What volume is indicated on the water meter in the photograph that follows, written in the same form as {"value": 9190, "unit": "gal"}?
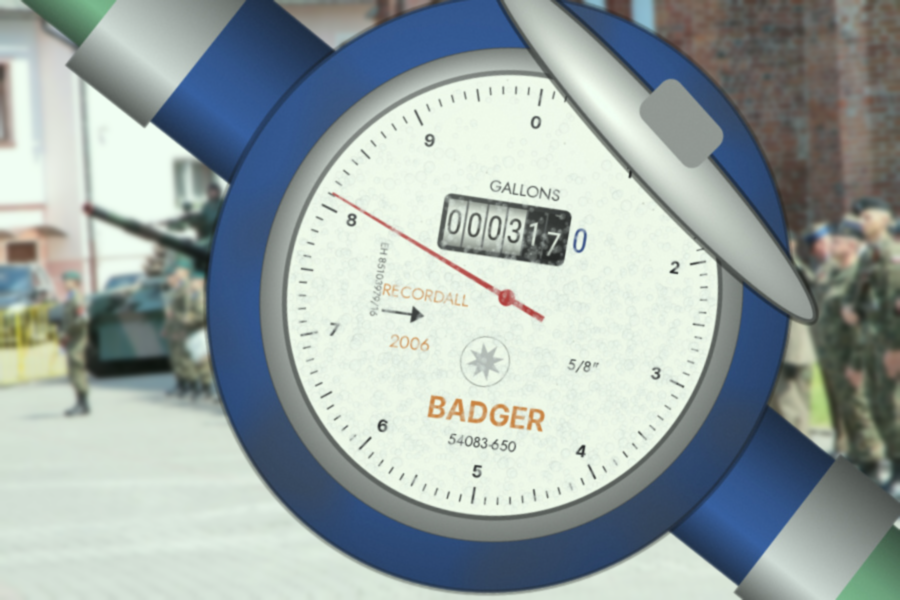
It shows {"value": 3168.1, "unit": "gal"}
